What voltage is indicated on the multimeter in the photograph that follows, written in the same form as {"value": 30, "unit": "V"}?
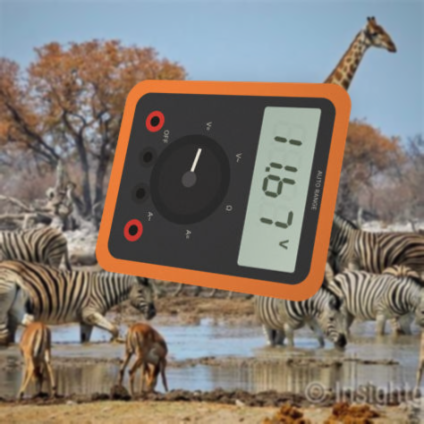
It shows {"value": 11.67, "unit": "V"}
